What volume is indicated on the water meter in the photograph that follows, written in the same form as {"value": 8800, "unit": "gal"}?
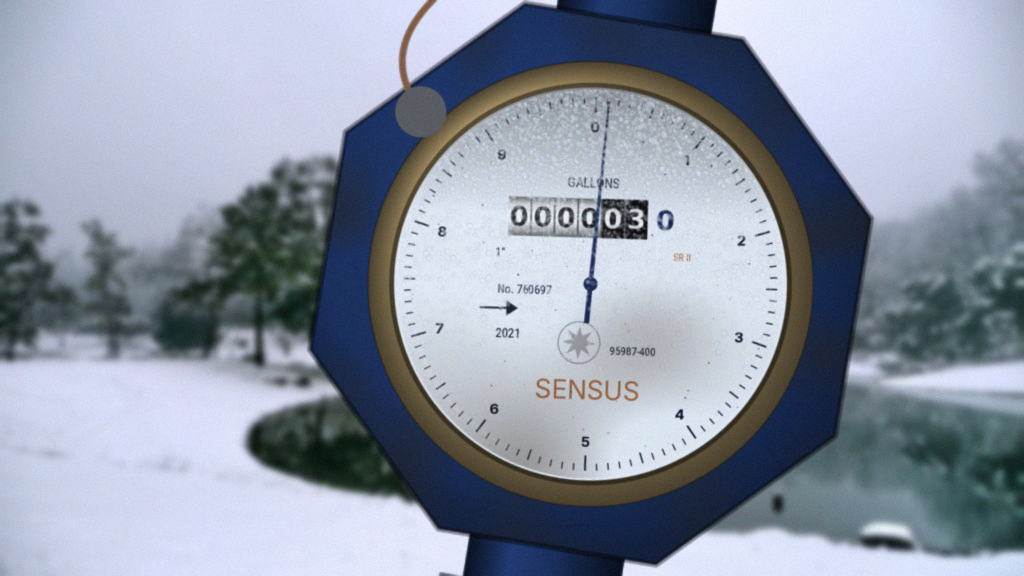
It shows {"value": 30.1, "unit": "gal"}
